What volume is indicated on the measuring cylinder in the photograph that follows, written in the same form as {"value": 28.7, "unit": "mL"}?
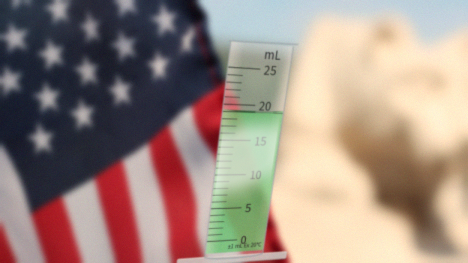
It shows {"value": 19, "unit": "mL"}
